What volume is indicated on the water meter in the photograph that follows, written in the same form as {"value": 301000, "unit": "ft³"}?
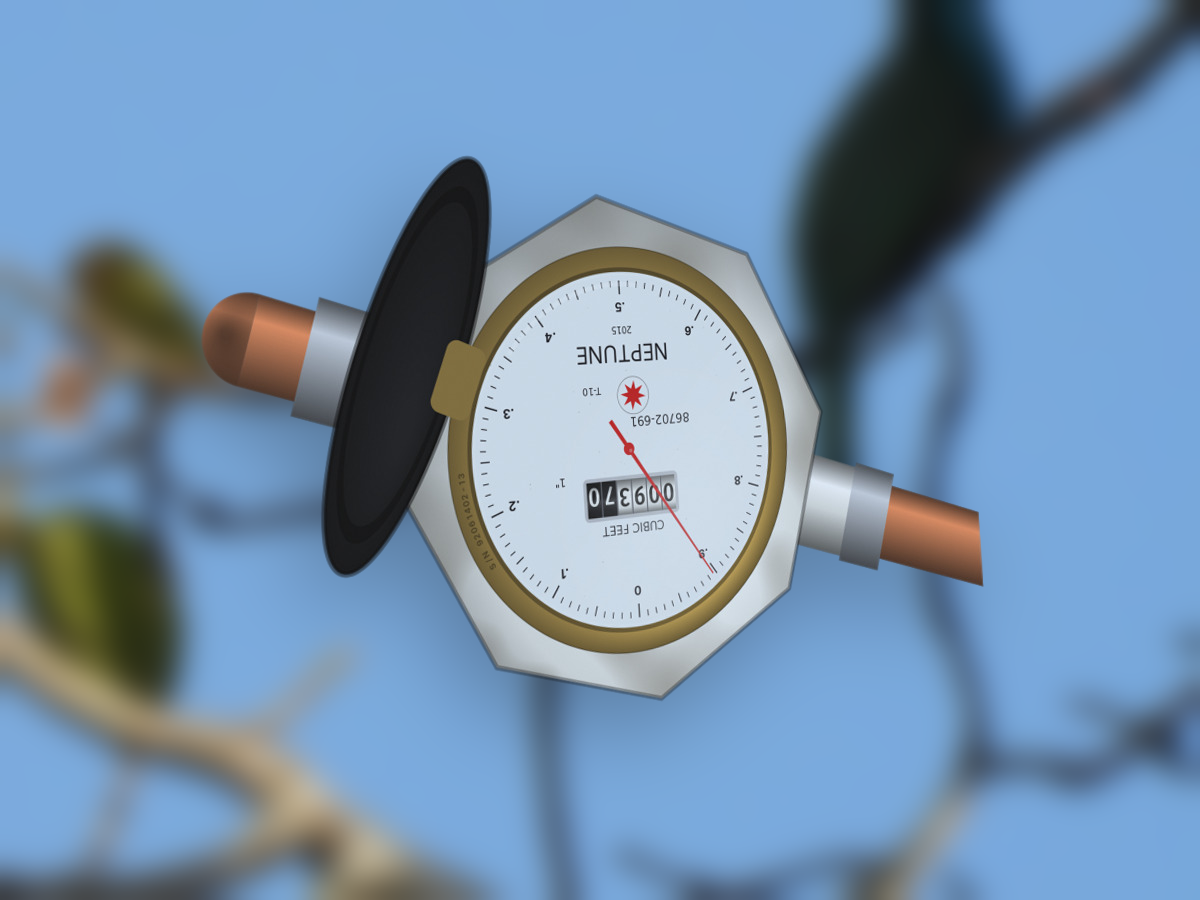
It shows {"value": 9369.90, "unit": "ft³"}
